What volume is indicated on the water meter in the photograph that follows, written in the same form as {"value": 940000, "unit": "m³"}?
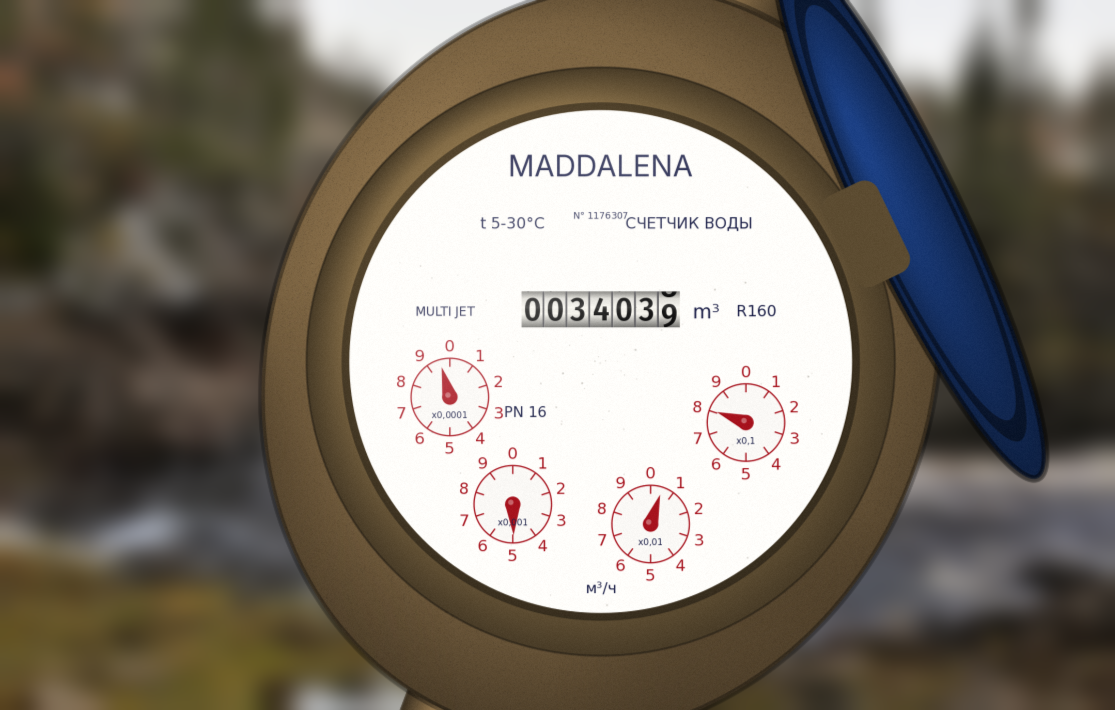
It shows {"value": 34038.8049, "unit": "m³"}
